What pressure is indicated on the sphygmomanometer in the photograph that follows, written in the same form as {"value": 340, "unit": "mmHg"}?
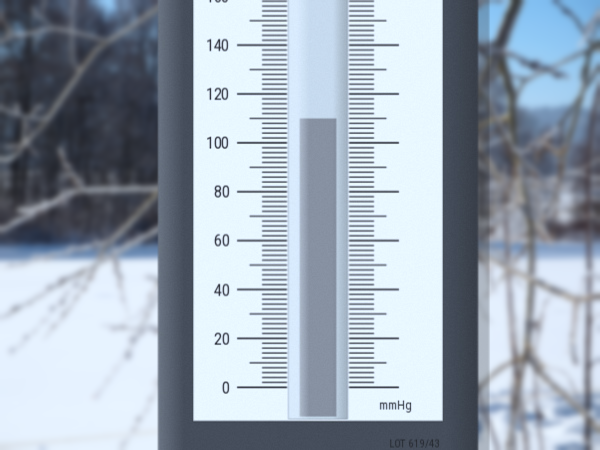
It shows {"value": 110, "unit": "mmHg"}
